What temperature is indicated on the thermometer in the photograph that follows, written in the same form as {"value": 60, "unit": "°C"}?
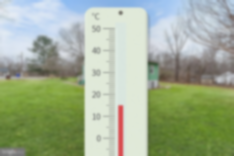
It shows {"value": 15, "unit": "°C"}
